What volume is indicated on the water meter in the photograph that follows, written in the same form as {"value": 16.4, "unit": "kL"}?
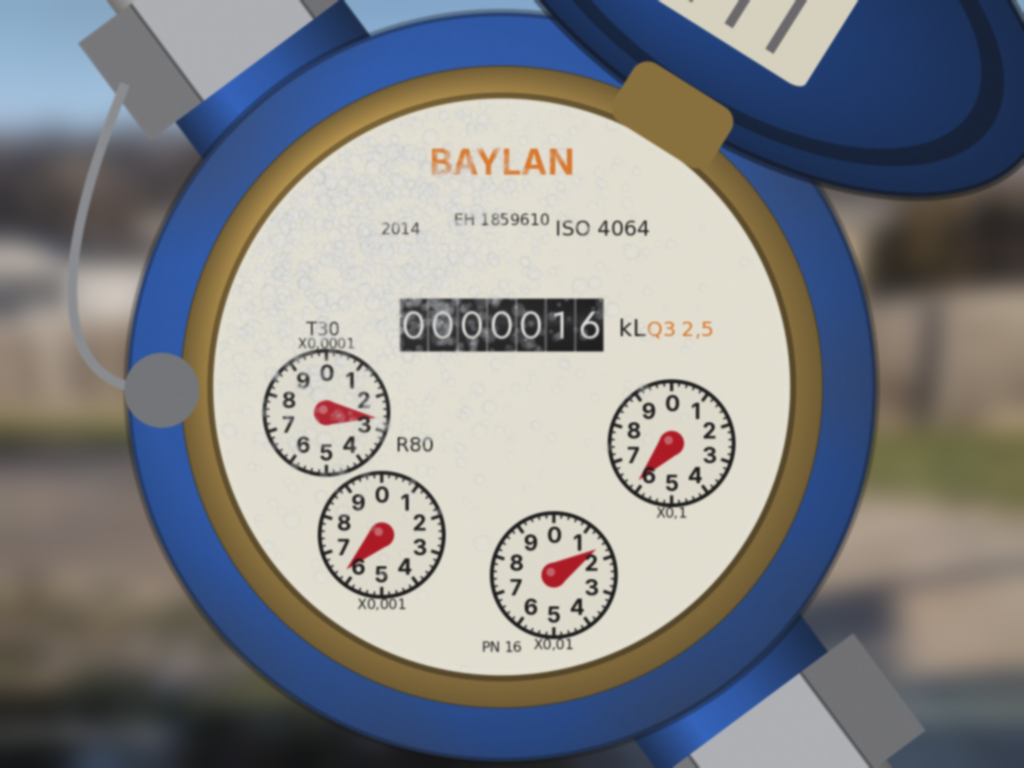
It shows {"value": 16.6162, "unit": "kL"}
